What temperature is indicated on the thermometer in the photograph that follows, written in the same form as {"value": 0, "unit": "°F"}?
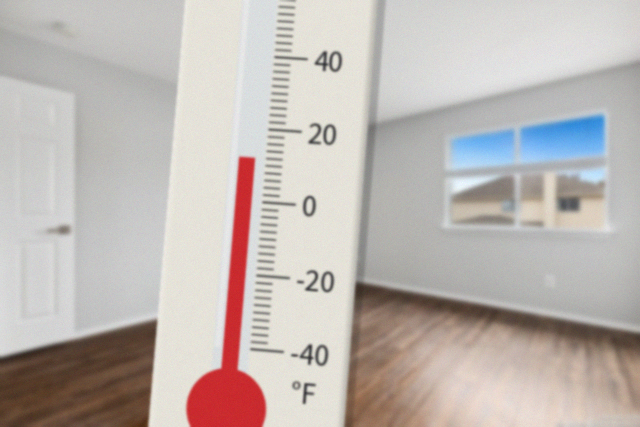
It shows {"value": 12, "unit": "°F"}
